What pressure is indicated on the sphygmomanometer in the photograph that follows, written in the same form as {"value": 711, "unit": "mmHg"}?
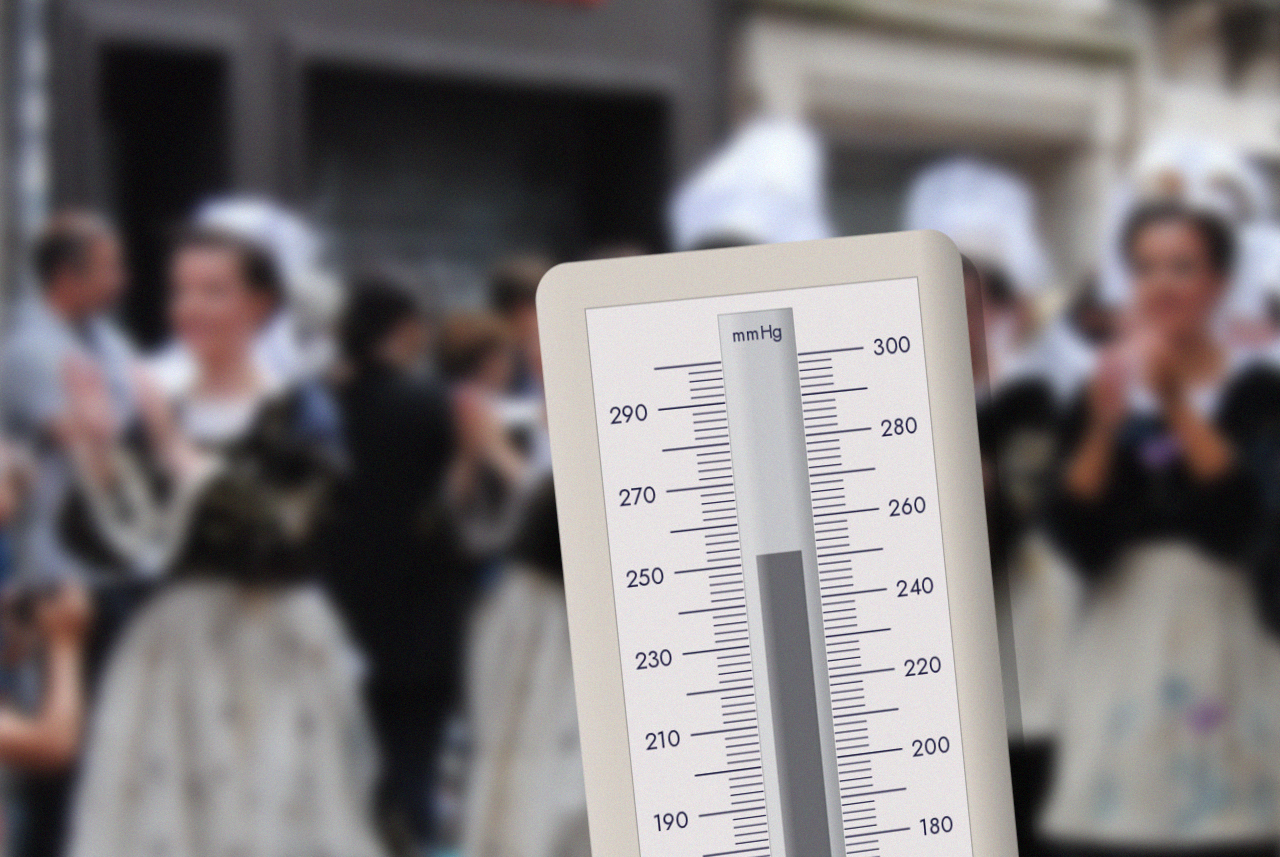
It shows {"value": 252, "unit": "mmHg"}
